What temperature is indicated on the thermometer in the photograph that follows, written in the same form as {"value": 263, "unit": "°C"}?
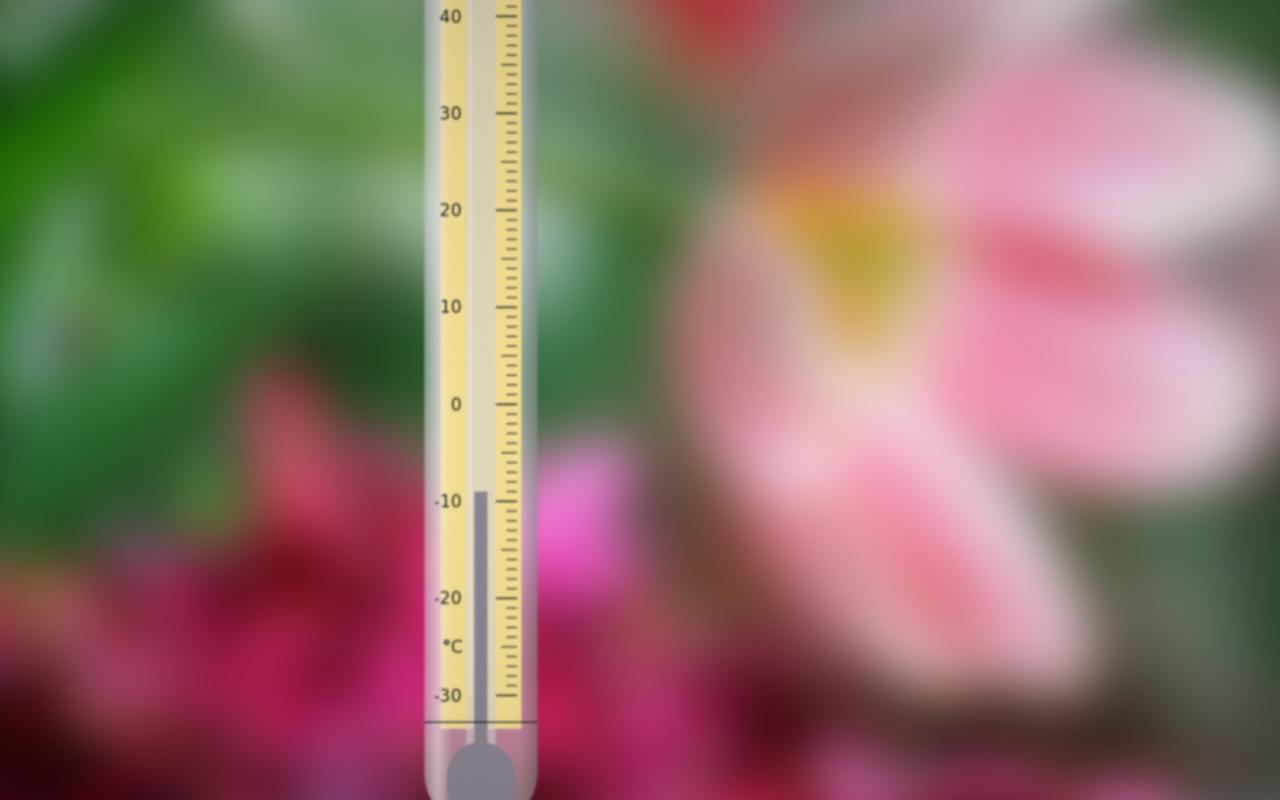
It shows {"value": -9, "unit": "°C"}
